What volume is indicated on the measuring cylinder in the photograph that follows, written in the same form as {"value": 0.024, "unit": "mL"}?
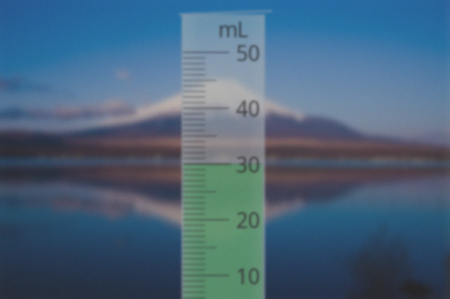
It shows {"value": 30, "unit": "mL"}
